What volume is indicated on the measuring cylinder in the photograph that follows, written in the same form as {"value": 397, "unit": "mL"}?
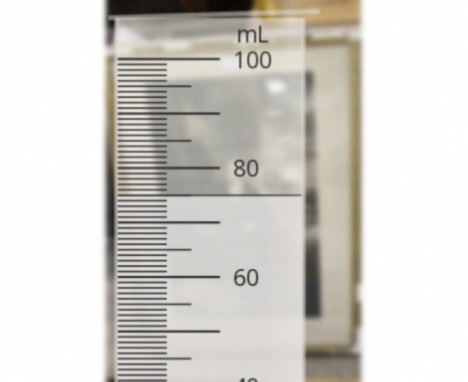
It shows {"value": 75, "unit": "mL"}
